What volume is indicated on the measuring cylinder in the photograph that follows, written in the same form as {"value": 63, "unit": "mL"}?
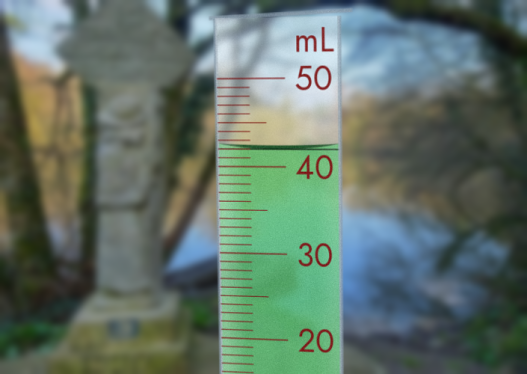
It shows {"value": 42, "unit": "mL"}
